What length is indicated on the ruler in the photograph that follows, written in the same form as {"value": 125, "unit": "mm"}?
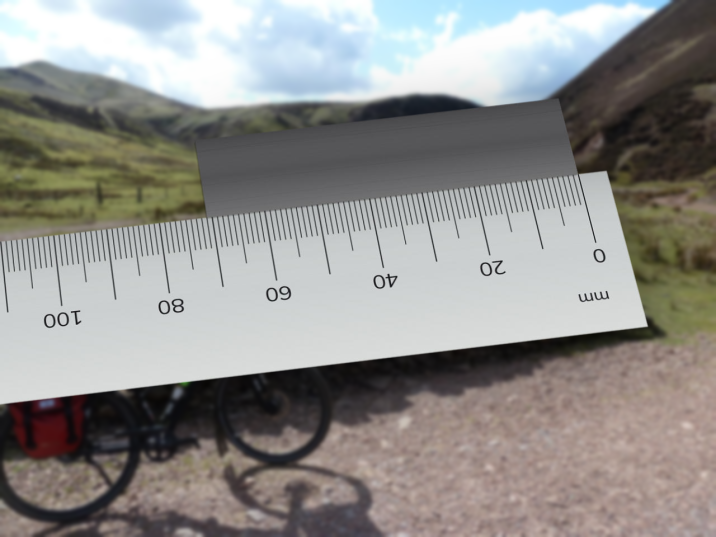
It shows {"value": 71, "unit": "mm"}
